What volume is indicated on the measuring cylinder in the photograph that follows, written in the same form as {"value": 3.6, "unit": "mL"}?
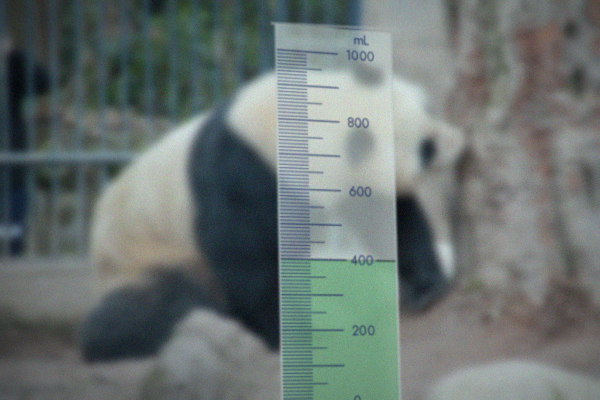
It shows {"value": 400, "unit": "mL"}
